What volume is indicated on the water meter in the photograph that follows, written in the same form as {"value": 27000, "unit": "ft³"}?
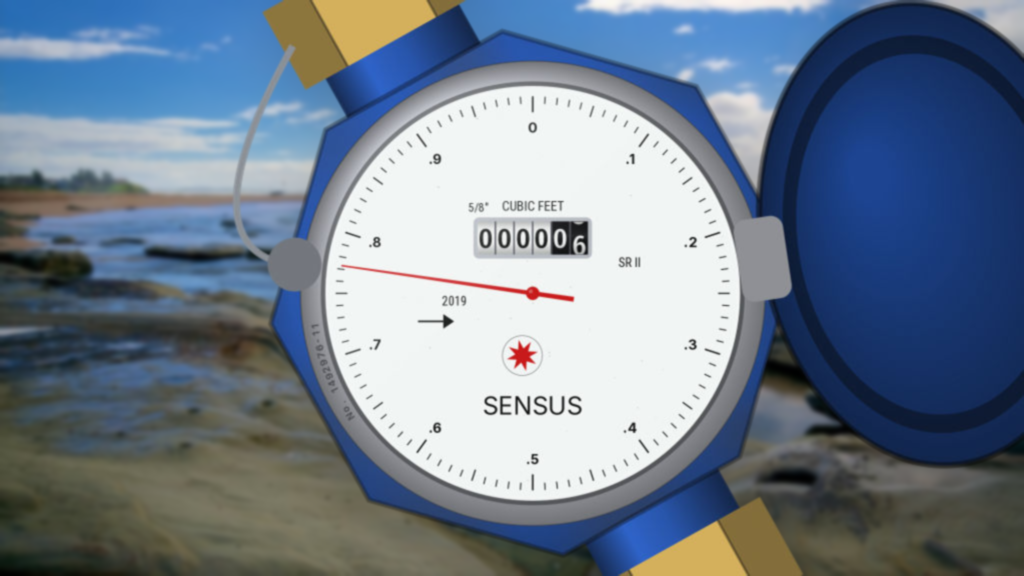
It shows {"value": 5.77, "unit": "ft³"}
